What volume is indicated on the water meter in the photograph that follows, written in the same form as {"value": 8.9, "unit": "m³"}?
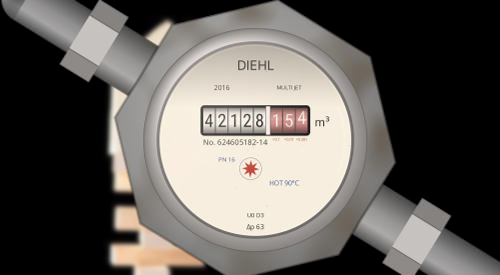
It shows {"value": 42128.154, "unit": "m³"}
